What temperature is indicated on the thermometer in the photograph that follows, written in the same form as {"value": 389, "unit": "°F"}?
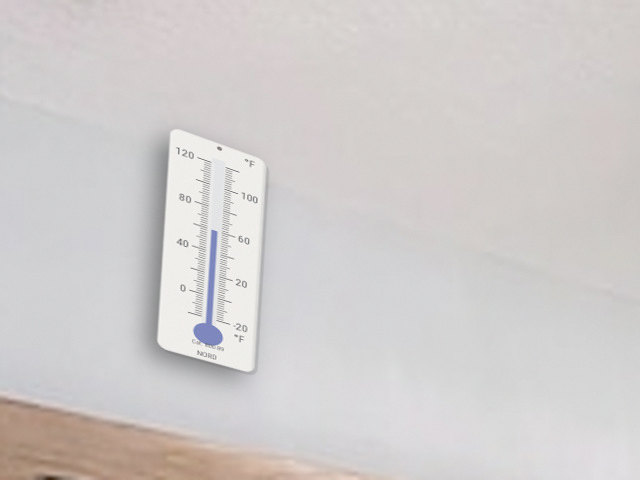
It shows {"value": 60, "unit": "°F"}
